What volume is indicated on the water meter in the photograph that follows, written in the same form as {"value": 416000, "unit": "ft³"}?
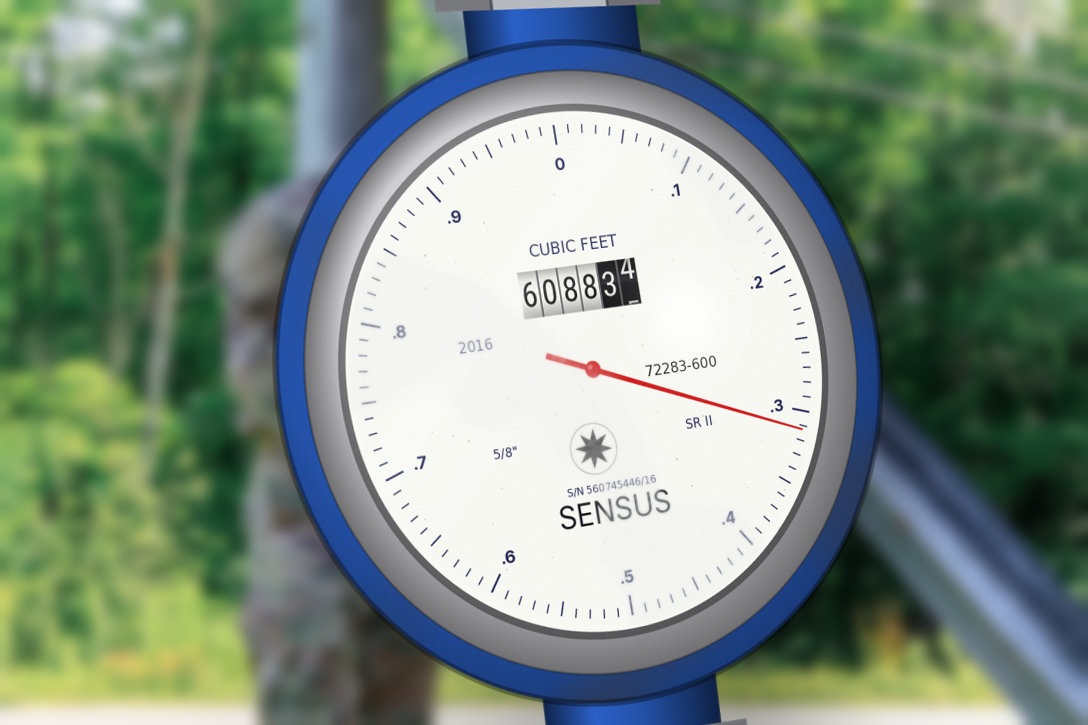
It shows {"value": 608834.31, "unit": "ft³"}
